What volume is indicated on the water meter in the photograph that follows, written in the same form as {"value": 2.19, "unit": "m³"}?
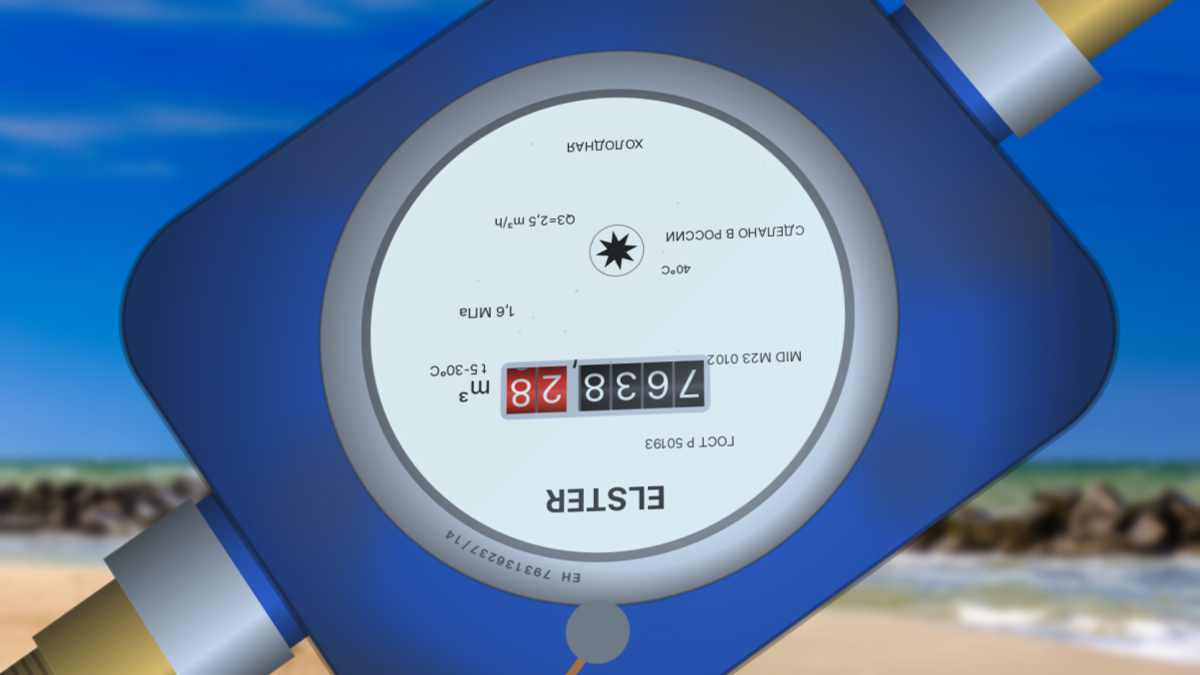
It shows {"value": 7638.28, "unit": "m³"}
